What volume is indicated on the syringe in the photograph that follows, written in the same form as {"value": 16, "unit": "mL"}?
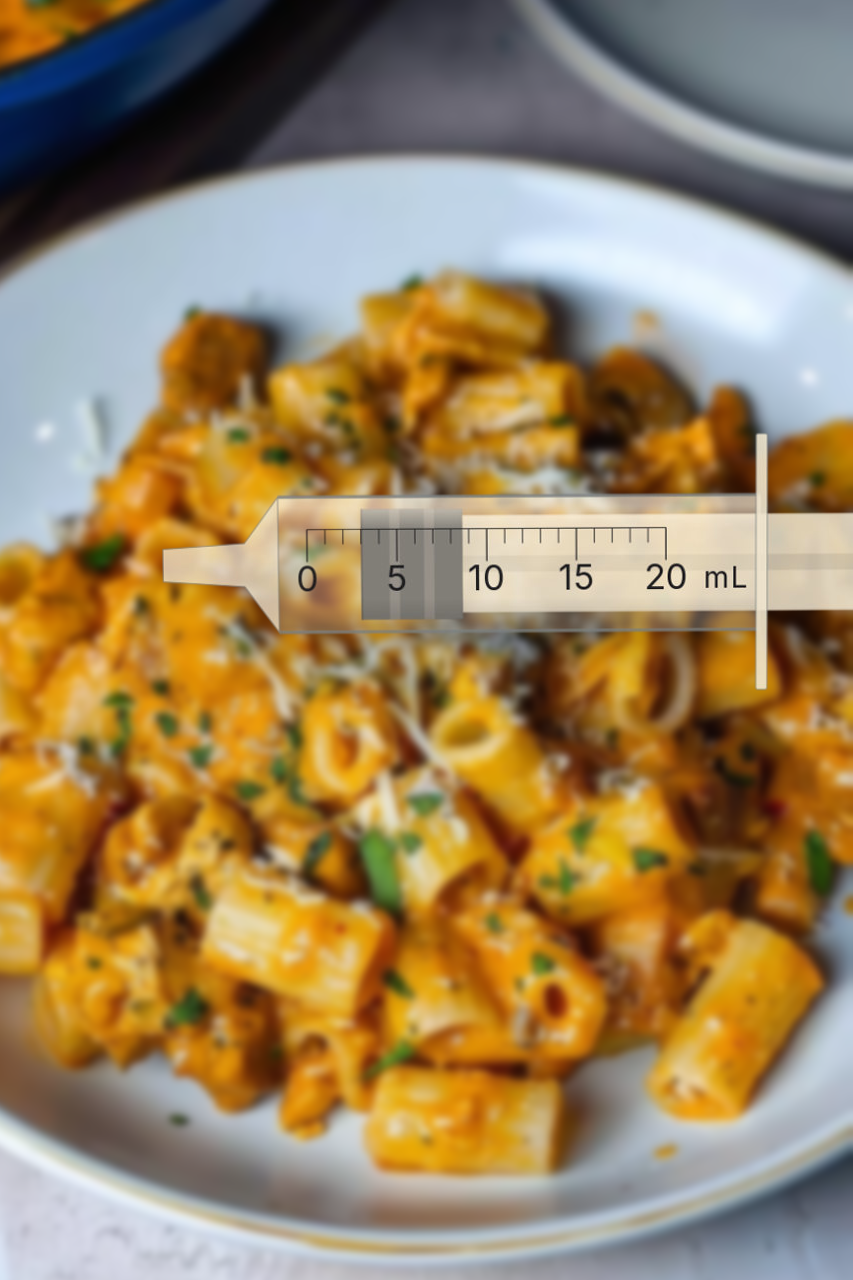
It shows {"value": 3, "unit": "mL"}
